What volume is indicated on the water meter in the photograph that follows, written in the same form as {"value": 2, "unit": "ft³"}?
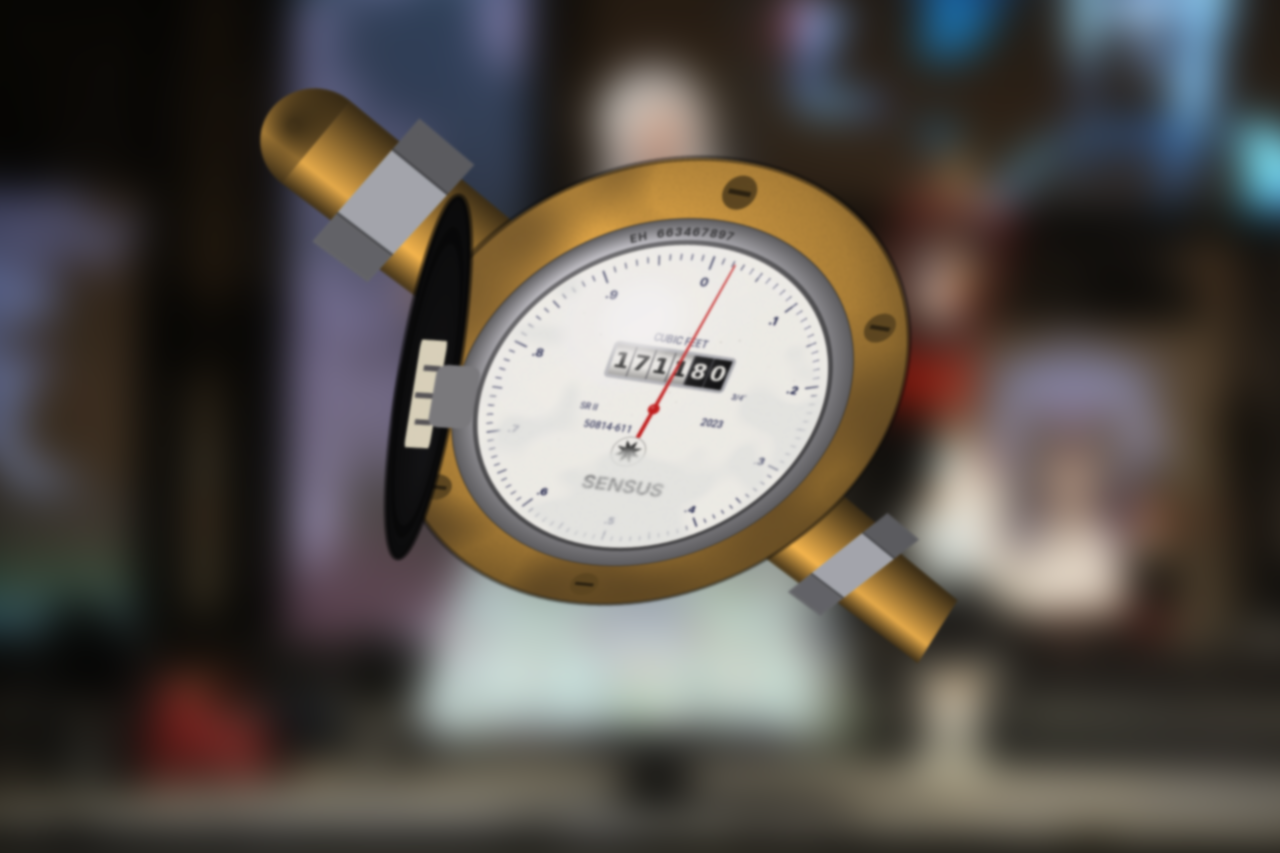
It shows {"value": 171180.02, "unit": "ft³"}
